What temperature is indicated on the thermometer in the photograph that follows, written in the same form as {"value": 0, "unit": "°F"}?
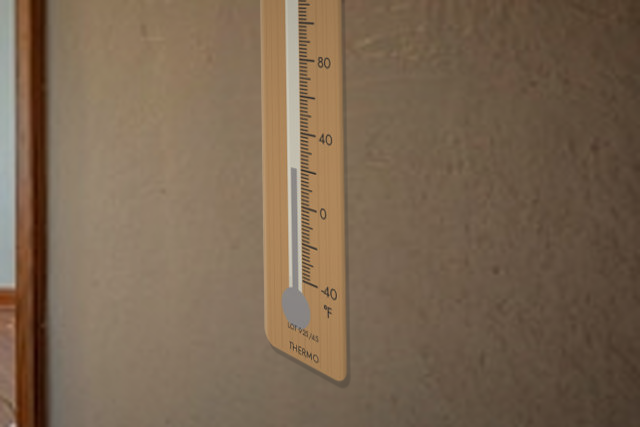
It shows {"value": 20, "unit": "°F"}
